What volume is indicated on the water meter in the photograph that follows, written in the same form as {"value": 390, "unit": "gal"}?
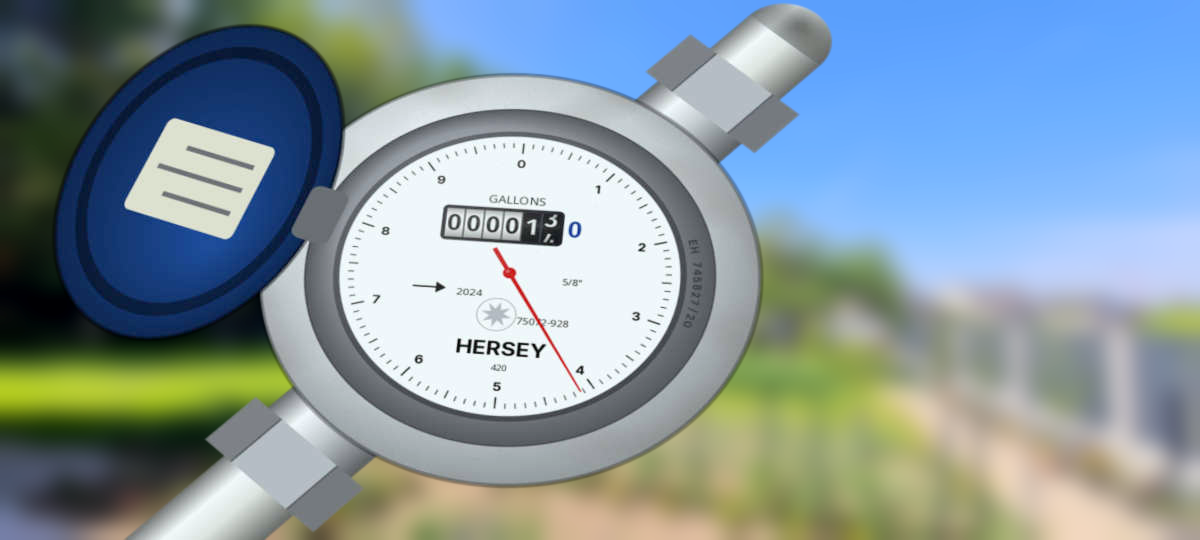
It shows {"value": 134.1, "unit": "gal"}
